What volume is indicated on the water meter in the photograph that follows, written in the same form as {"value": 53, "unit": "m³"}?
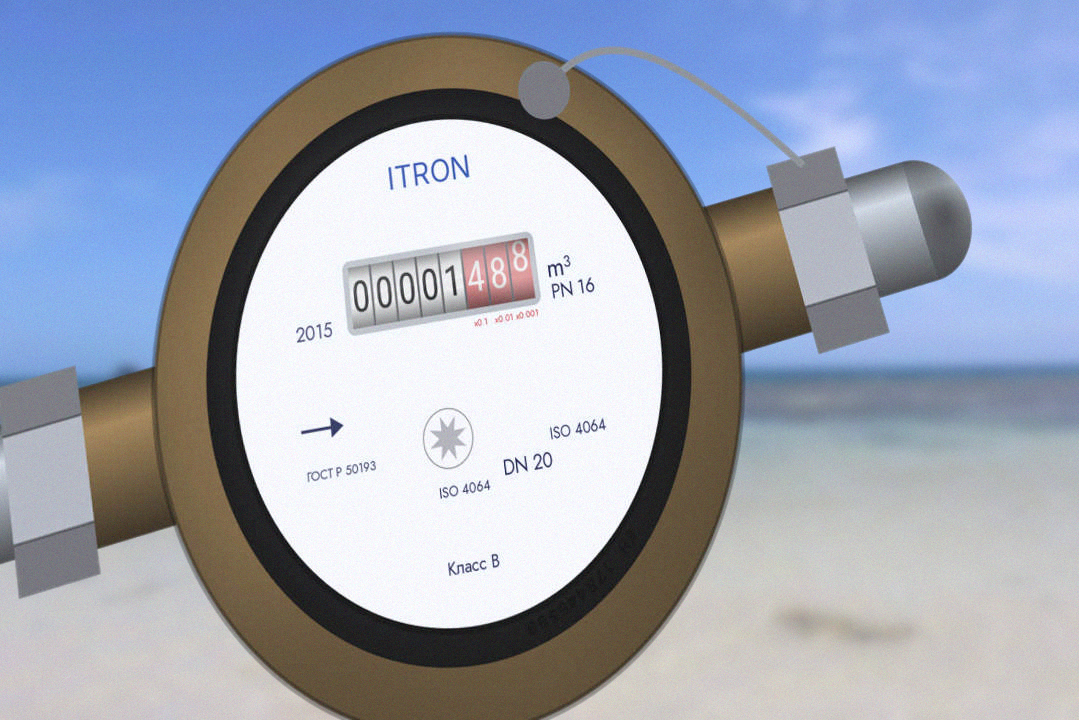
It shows {"value": 1.488, "unit": "m³"}
